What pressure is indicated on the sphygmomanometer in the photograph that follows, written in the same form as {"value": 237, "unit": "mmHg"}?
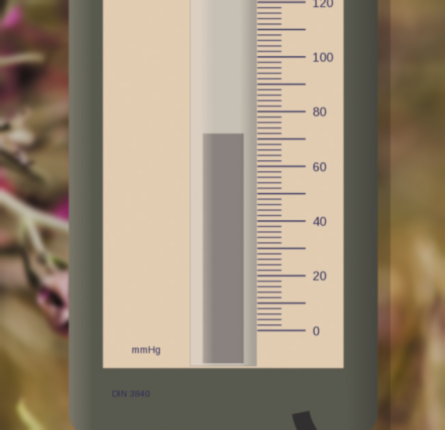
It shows {"value": 72, "unit": "mmHg"}
